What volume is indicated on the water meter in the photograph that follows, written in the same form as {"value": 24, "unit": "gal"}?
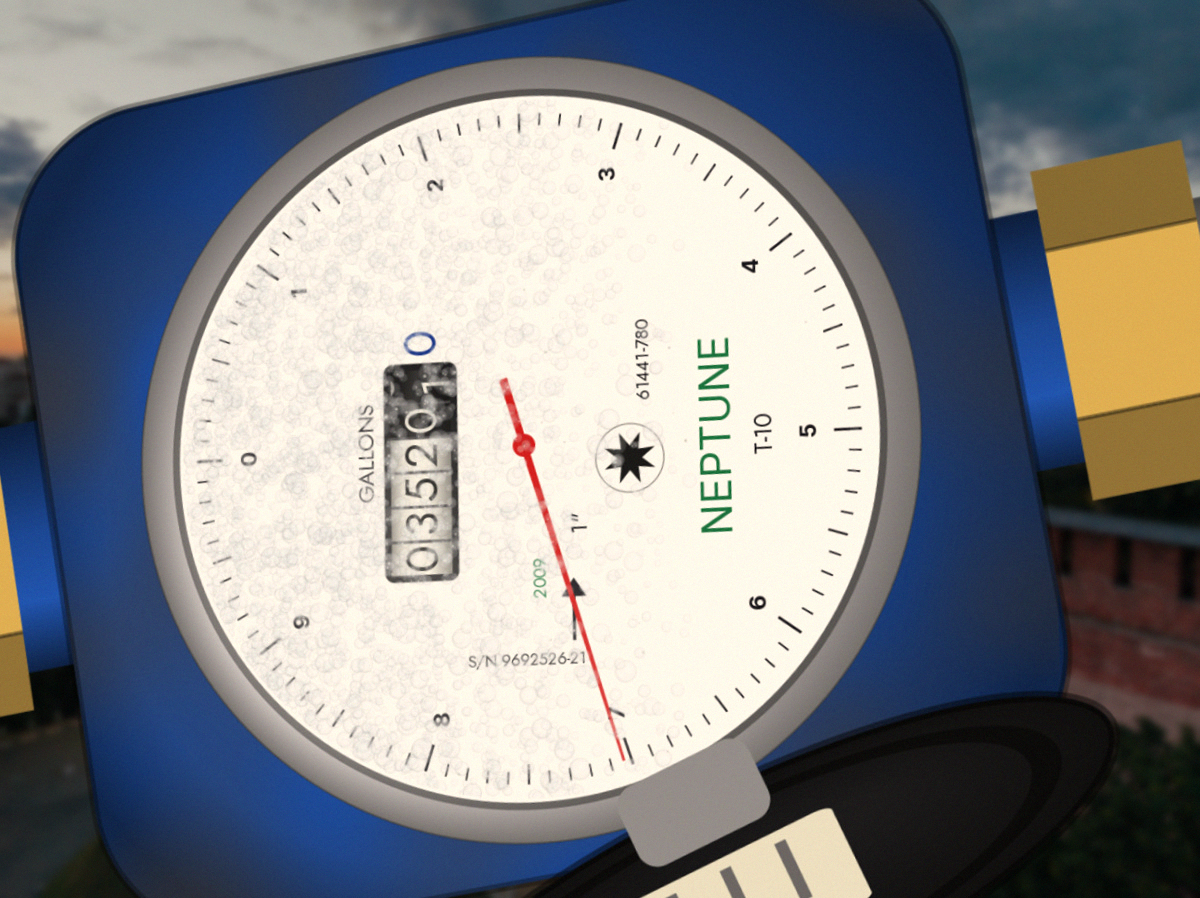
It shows {"value": 352007.0, "unit": "gal"}
